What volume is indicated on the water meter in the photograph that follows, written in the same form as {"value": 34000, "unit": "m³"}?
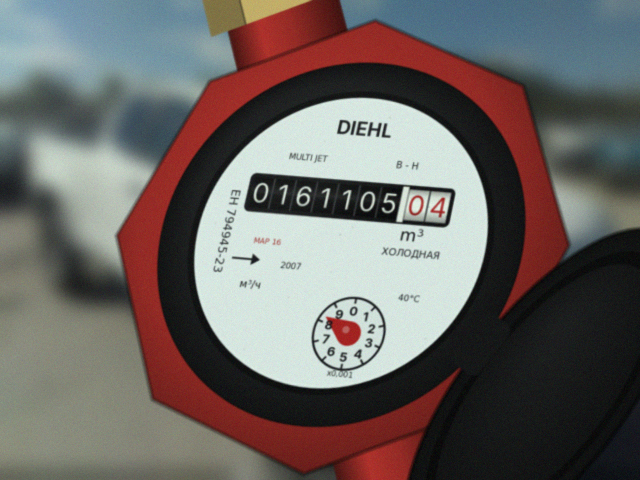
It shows {"value": 161105.048, "unit": "m³"}
